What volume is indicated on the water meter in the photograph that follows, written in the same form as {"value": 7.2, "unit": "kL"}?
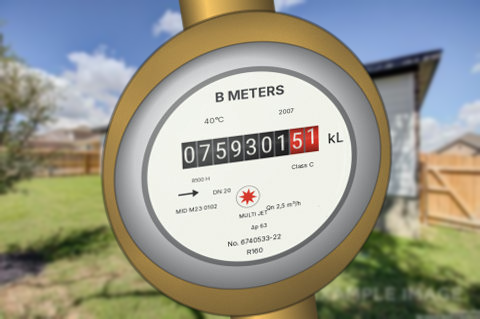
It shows {"value": 759301.51, "unit": "kL"}
